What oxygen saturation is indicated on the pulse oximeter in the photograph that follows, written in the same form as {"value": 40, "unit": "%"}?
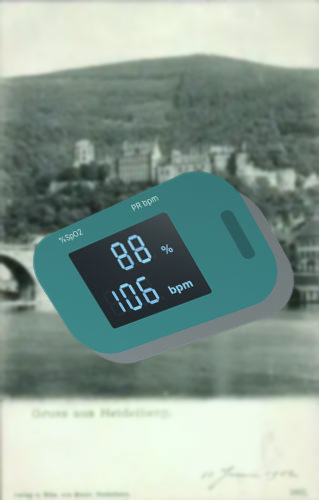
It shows {"value": 88, "unit": "%"}
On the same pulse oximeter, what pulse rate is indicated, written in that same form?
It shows {"value": 106, "unit": "bpm"}
